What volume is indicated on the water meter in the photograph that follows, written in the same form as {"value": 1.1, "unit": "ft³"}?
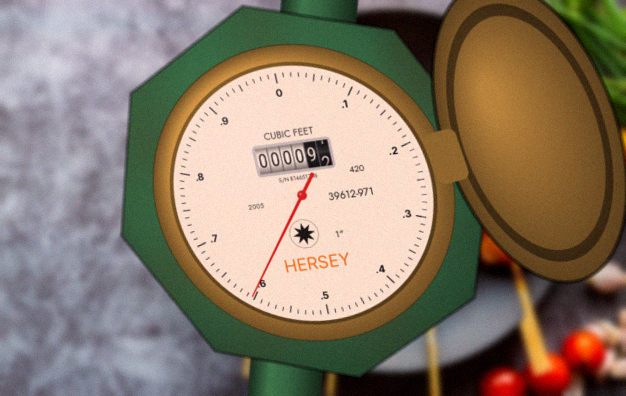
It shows {"value": 91.60, "unit": "ft³"}
